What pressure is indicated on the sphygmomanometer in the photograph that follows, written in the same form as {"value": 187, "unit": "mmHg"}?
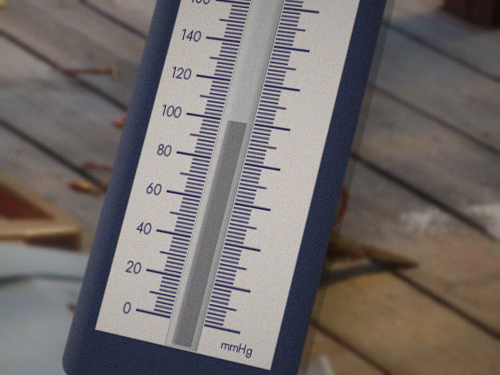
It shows {"value": 100, "unit": "mmHg"}
